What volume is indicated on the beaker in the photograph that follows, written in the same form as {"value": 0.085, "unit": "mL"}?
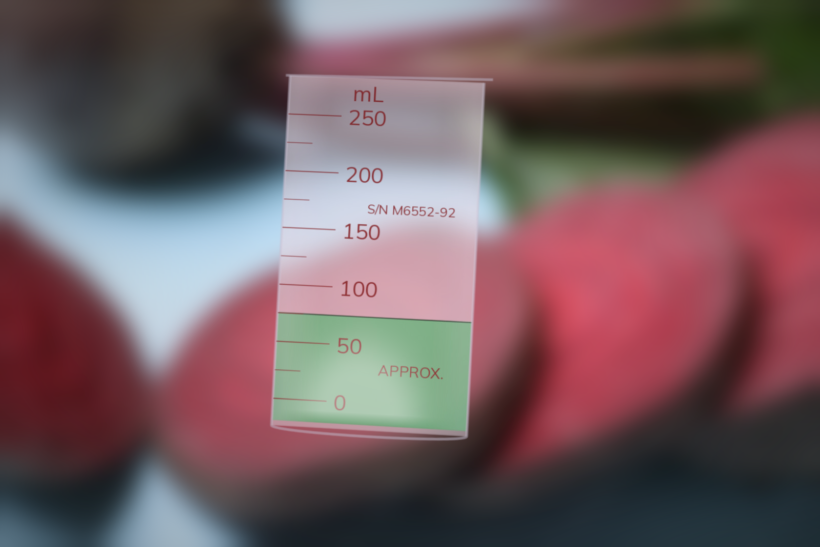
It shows {"value": 75, "unit": "mL"}
